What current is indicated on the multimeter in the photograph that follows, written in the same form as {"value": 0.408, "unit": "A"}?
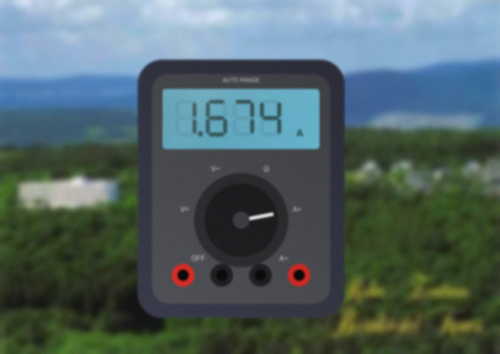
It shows {"value": 1.674, "unit": "A"}
